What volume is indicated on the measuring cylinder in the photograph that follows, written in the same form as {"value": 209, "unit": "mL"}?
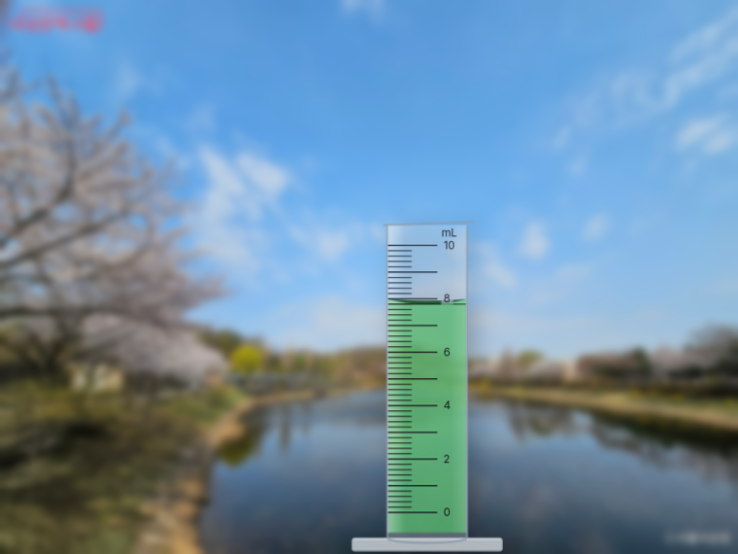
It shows {"value": 7.8, "unit": "mL"}
